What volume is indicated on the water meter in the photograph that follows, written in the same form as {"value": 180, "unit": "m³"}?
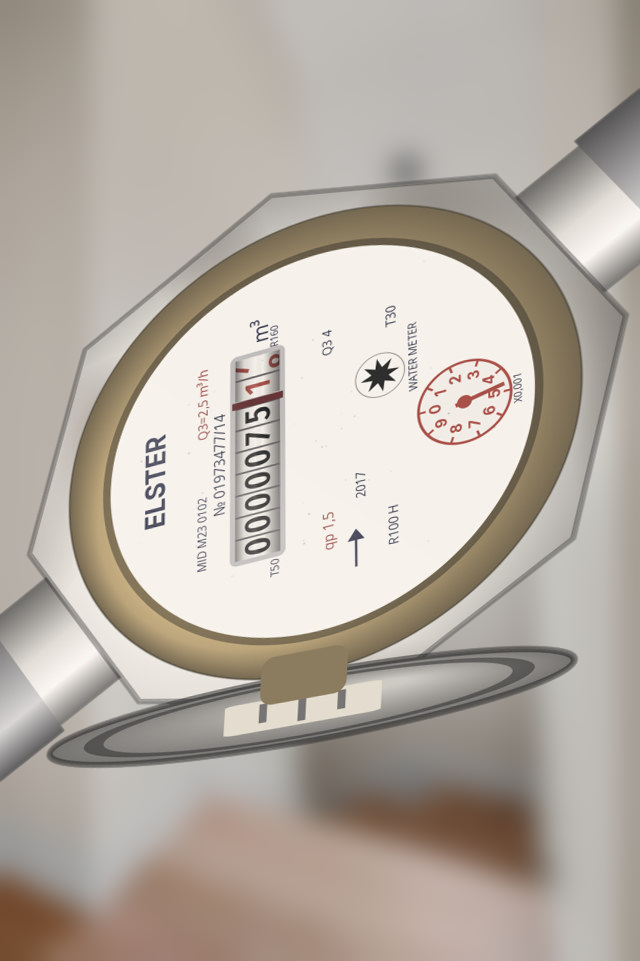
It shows {"value": 75.174, "unit": "m³"}
